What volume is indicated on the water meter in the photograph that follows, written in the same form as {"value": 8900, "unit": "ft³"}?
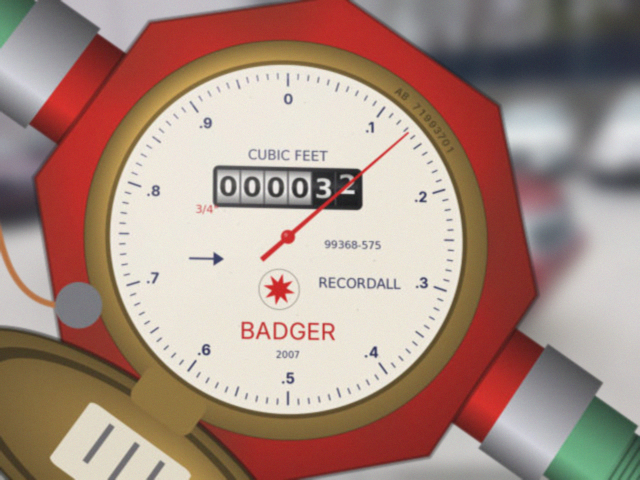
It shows {"value": 32.13, "unit": "ft³"}
